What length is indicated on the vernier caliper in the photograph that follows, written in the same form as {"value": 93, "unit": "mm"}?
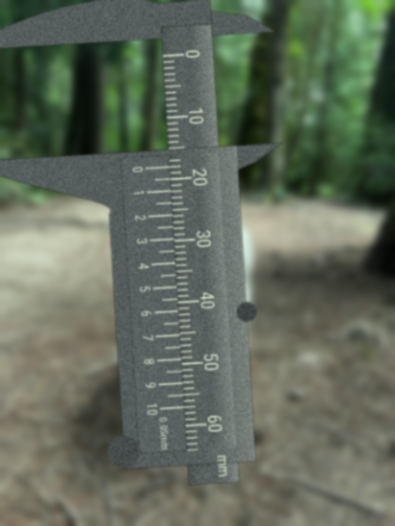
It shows {"value": 18.0, "unit": "mm"}
